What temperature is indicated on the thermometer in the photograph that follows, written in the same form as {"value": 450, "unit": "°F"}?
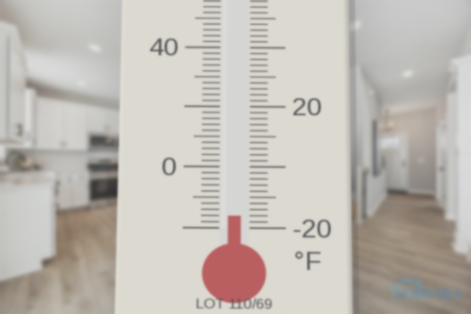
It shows {"value": -16, "unit": "°F"}
